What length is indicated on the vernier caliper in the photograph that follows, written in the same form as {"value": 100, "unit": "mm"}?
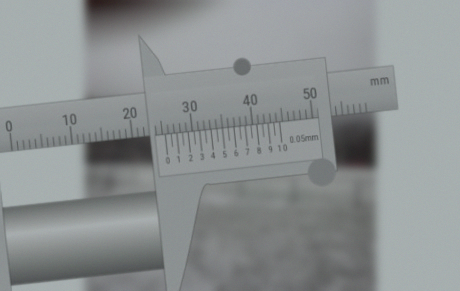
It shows {"value": 25.5, "unit": "mm"}
